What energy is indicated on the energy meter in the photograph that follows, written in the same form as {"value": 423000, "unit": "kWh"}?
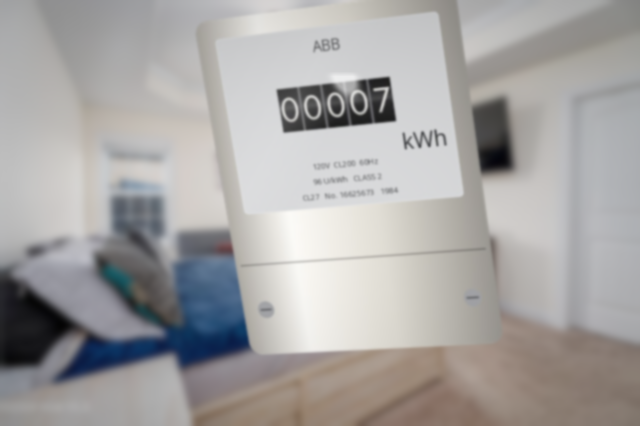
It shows {"value": 7, "unit": "kWh"}
